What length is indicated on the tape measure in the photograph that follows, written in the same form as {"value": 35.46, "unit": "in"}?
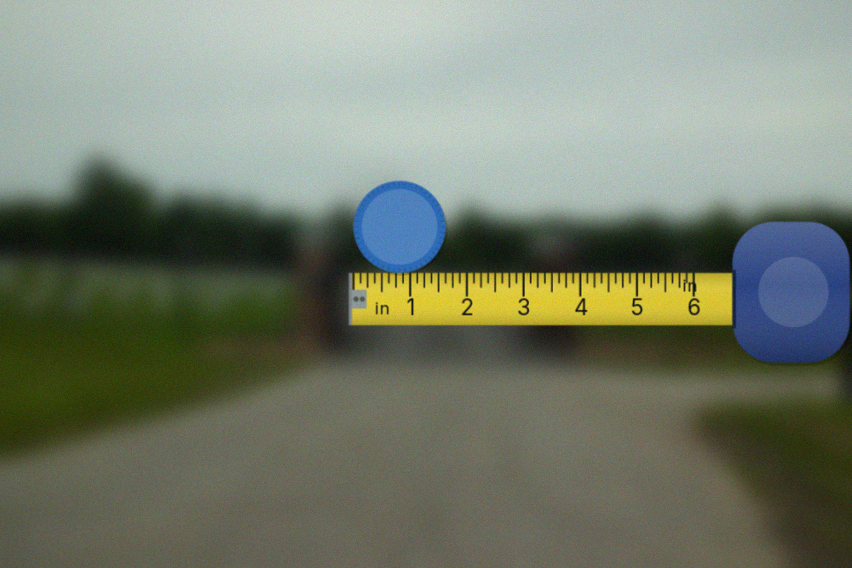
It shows {"value": 1.625, "unit": "in"}
